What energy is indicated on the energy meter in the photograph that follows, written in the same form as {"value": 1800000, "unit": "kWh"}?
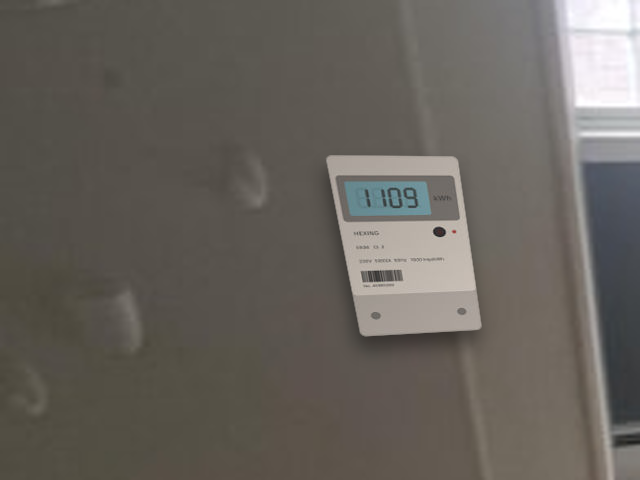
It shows {"value": 1109, "unit": "kWh"}
